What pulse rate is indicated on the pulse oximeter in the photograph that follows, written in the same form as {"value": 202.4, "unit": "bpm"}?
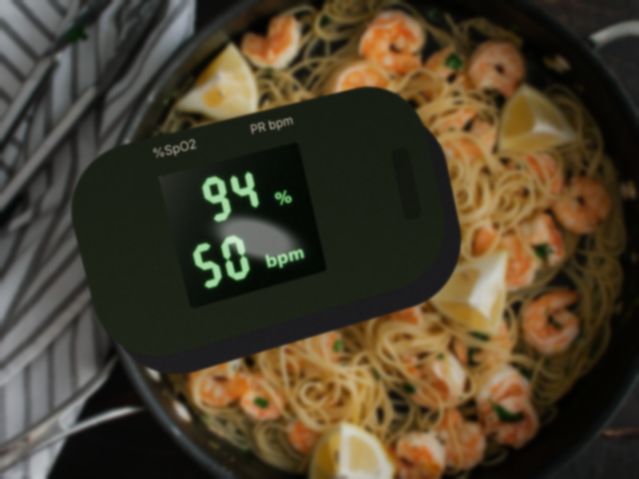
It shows {"value": 50, "unit": "bpm"}
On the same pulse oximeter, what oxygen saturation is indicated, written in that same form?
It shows {"value": 94, "unit": "%"}
